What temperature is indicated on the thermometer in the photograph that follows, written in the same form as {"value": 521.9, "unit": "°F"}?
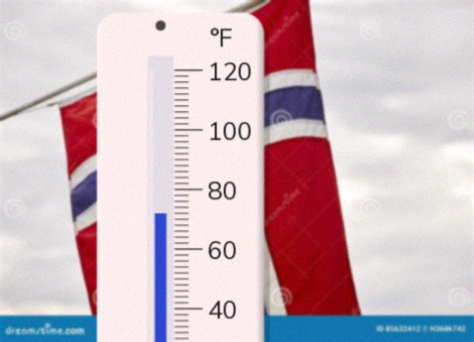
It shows {"value": 72, "unit": "°F"}
